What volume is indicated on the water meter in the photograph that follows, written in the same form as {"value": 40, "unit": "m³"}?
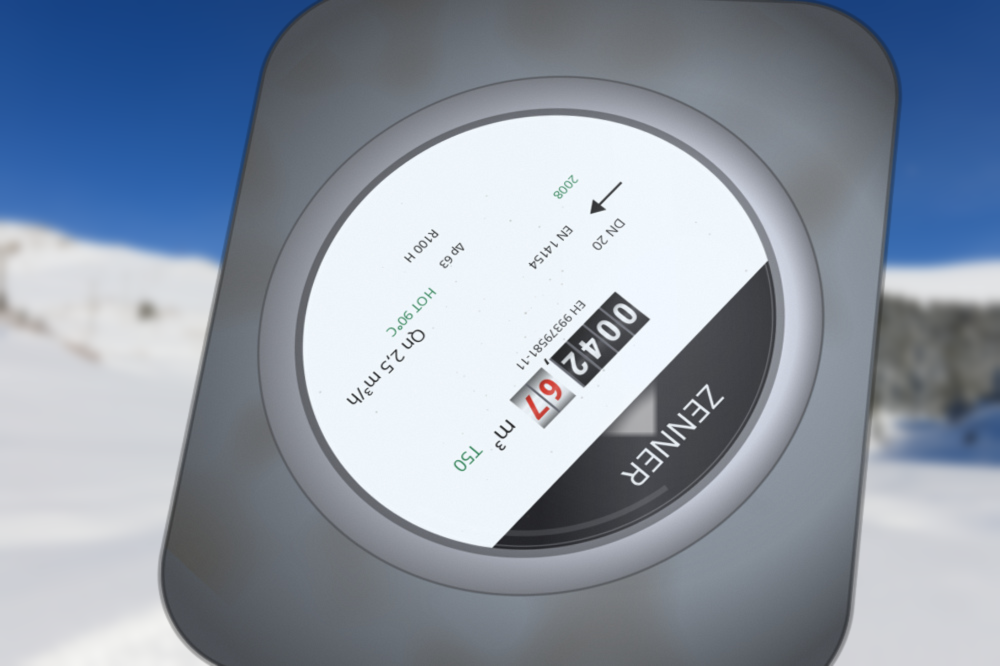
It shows {"value": 42.67, "unit": "m³"}
